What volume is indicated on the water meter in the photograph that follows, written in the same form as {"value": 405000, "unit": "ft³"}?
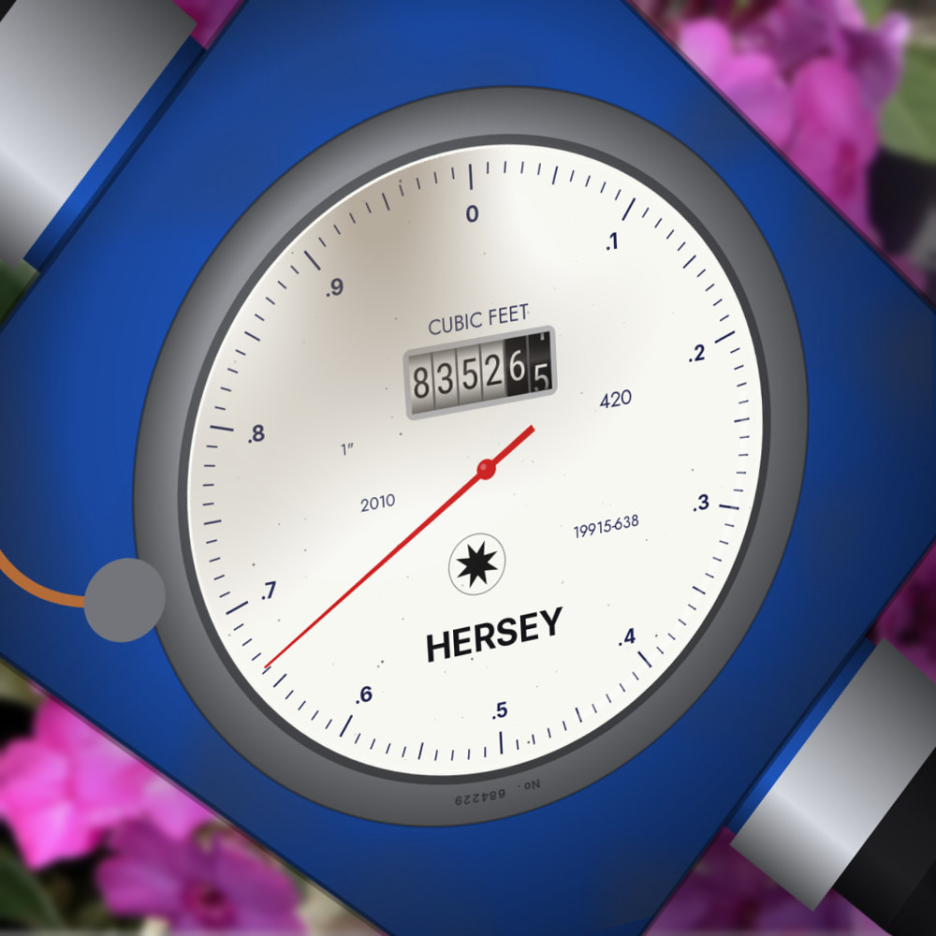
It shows {"value": 835264.66, "unit": "ft³"}
